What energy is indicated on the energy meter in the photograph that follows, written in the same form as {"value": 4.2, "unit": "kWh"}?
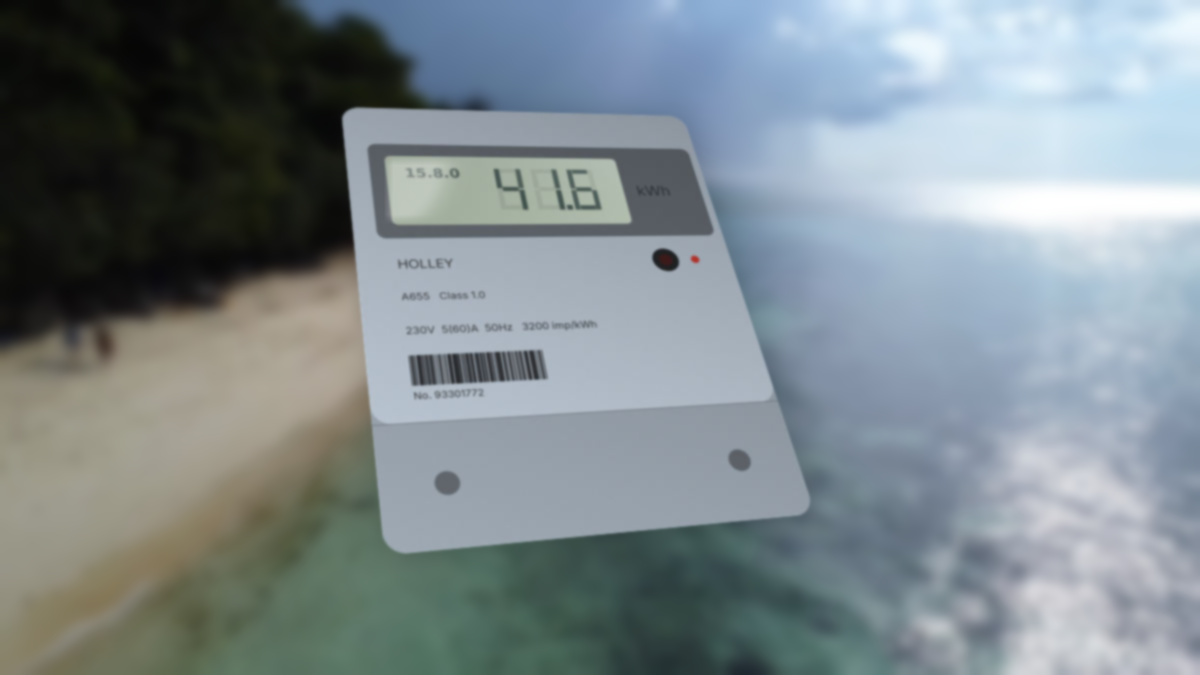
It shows {"value": 41.6, "unit": "kWh"}
